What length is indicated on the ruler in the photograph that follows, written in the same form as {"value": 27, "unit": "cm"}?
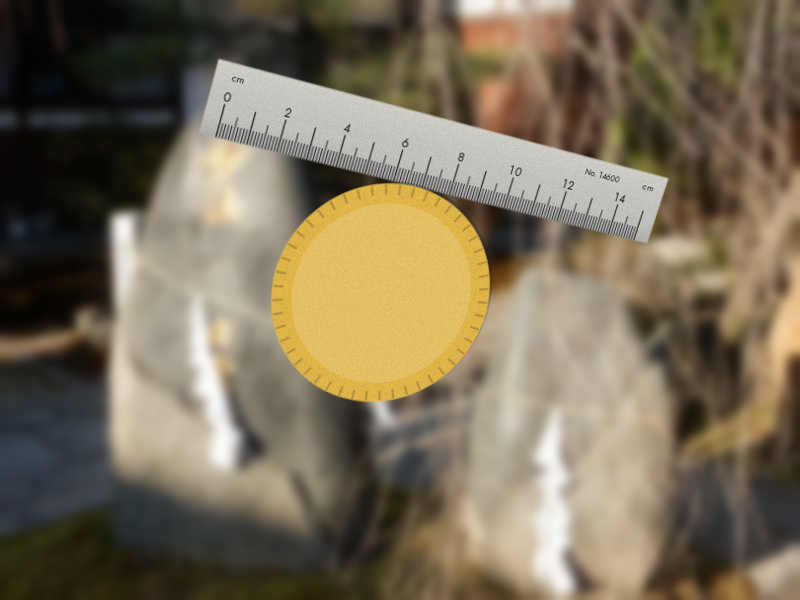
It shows {"value": 7.5, "unit": "cm"}
